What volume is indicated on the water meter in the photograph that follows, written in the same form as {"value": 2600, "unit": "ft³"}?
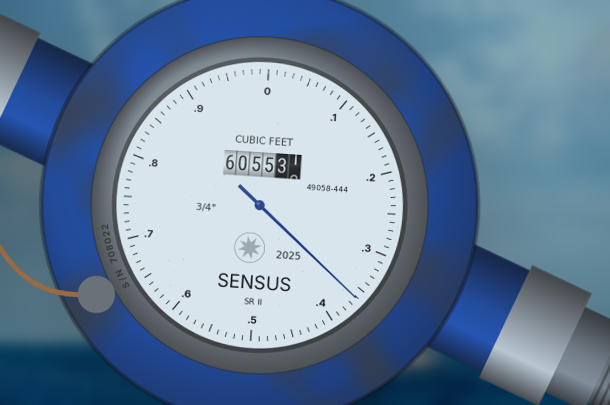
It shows {"value": 605531.36, "unit": "ft³"}
